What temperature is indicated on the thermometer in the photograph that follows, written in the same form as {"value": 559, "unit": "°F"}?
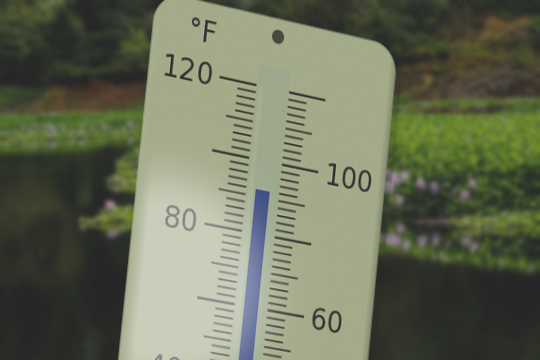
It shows {"value": 92, "unit": "°F"}
